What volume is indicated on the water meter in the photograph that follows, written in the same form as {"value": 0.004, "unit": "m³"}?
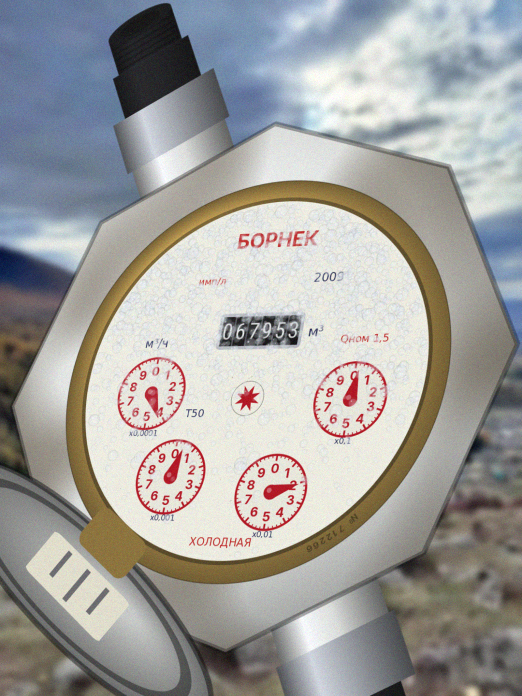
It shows {"value": 67953.0204, "unit": "m³"}
